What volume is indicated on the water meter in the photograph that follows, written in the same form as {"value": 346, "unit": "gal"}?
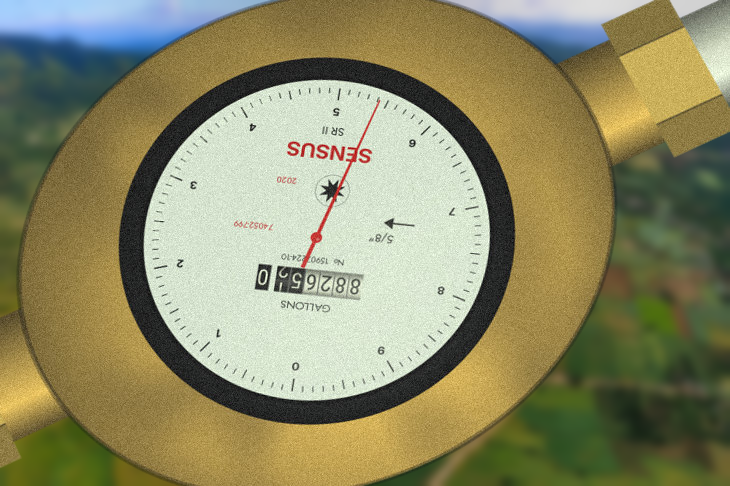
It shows {"value": 8826515.4, "unit": "gal"}
